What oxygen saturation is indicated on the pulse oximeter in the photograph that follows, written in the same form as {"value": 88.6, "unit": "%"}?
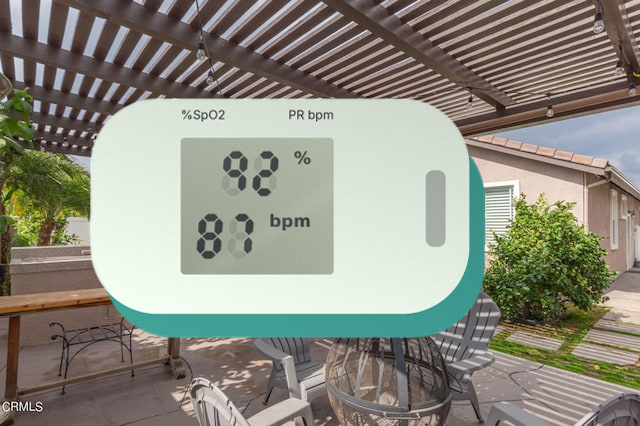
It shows {"value": 92, "unit": "%"}
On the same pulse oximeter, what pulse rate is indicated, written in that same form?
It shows {"value": 87, "unit": "bpm"}
